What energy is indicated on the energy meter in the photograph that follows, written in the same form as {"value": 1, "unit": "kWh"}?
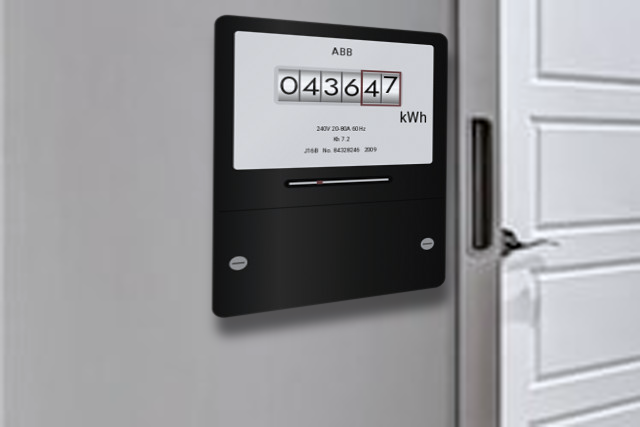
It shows {"value": 436.47, "unit": "kWh"}
